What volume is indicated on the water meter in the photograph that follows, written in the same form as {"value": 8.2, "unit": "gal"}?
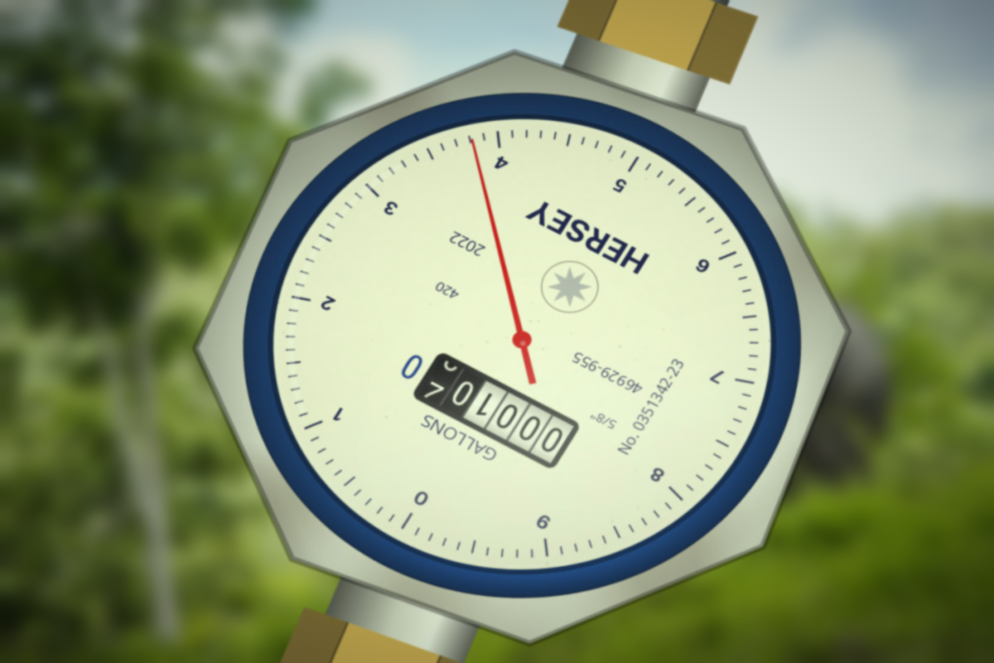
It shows {"value": 1023.8, "unit": "gal"}
